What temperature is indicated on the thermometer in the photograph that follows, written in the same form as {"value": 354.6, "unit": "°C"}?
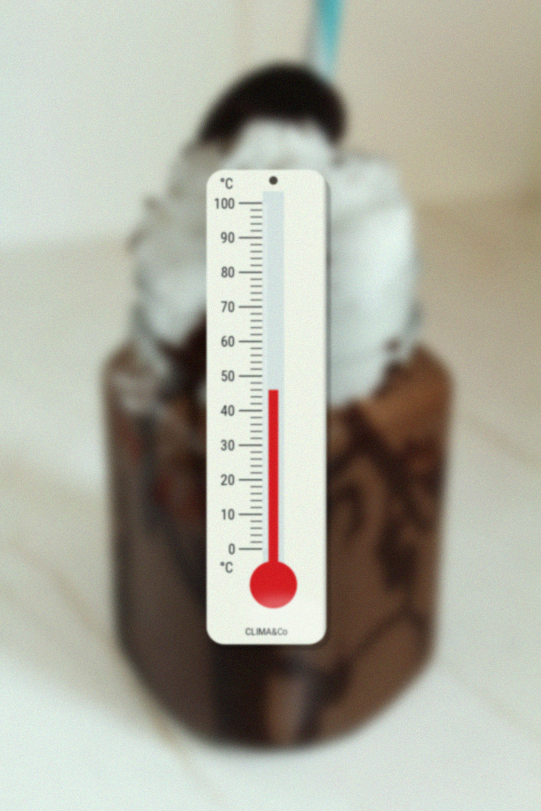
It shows {"value": 46, "unit": "°C"}
